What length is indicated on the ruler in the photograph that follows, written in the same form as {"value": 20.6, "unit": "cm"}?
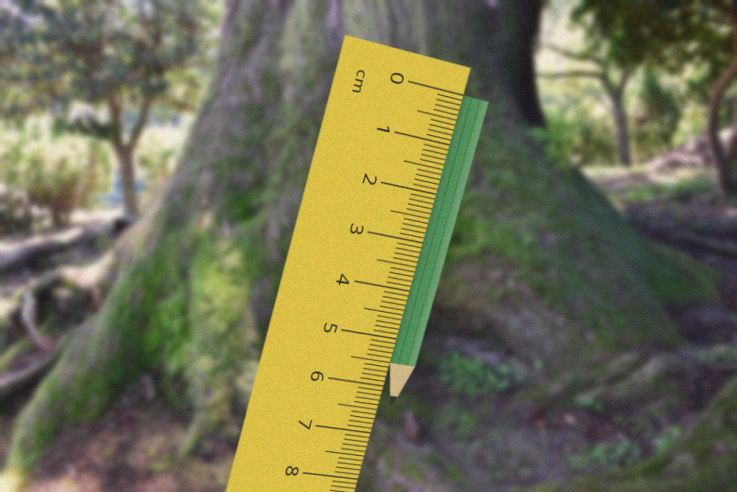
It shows {"value": 6.4, "unit": "cm"}
